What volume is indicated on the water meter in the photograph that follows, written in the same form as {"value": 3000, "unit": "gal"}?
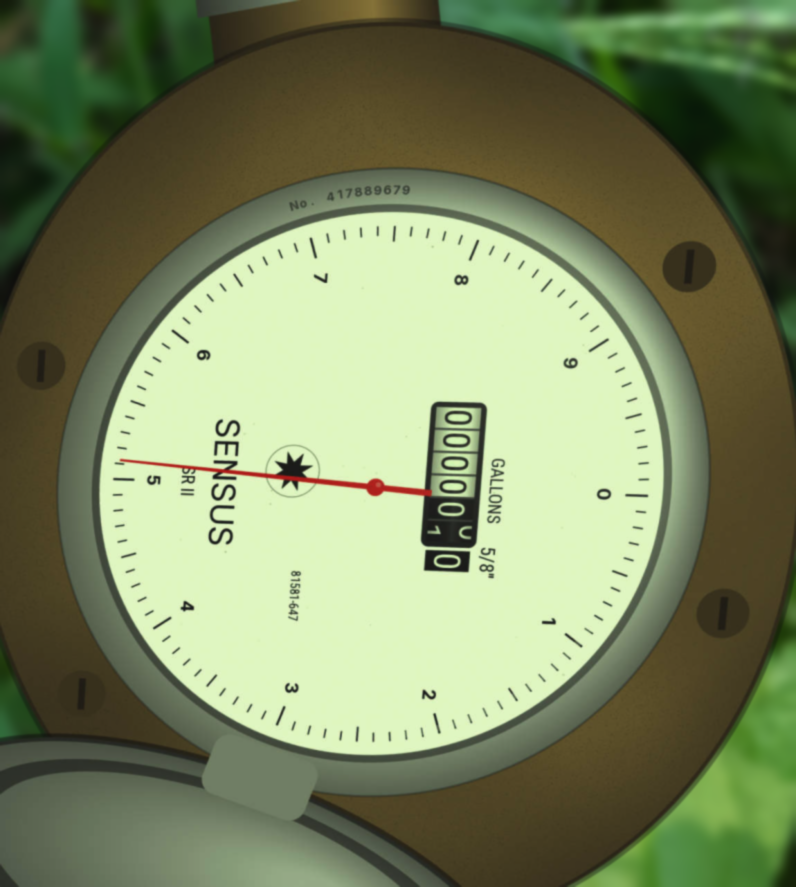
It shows {"value": 5.1, "unit": "gal"}
